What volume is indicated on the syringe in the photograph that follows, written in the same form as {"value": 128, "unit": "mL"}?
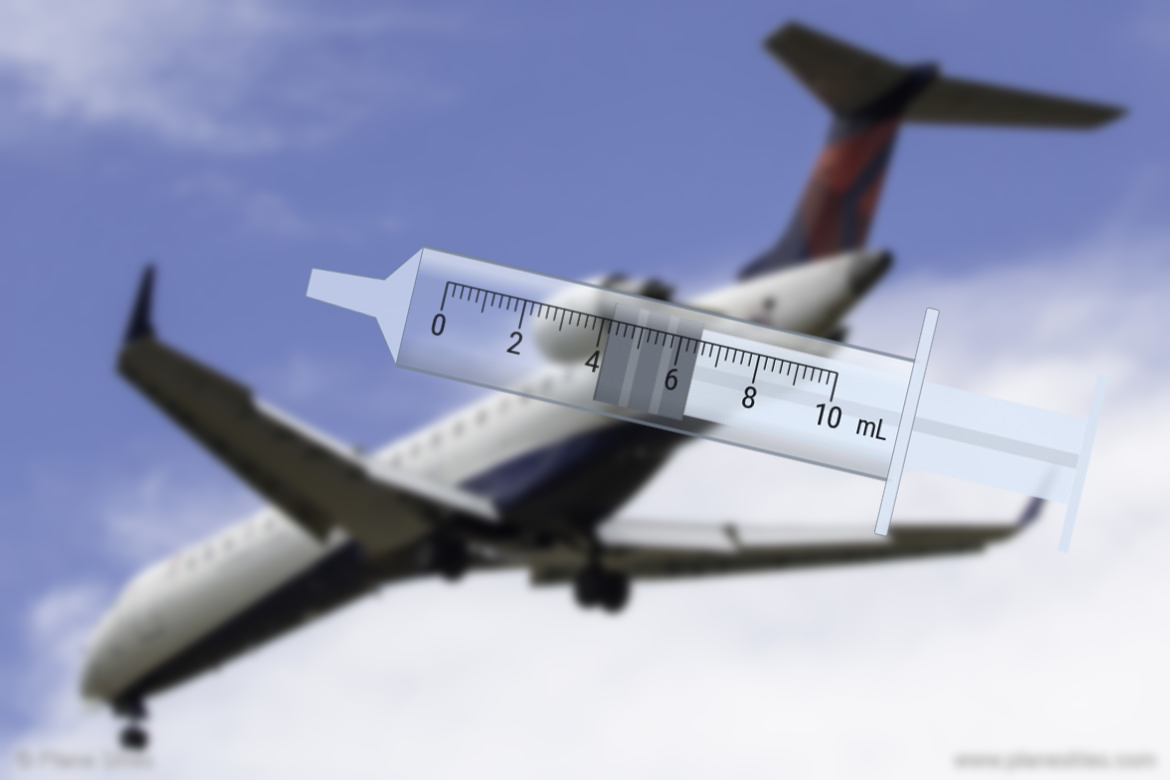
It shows {"value": 4.2, "unit": "mL"}
